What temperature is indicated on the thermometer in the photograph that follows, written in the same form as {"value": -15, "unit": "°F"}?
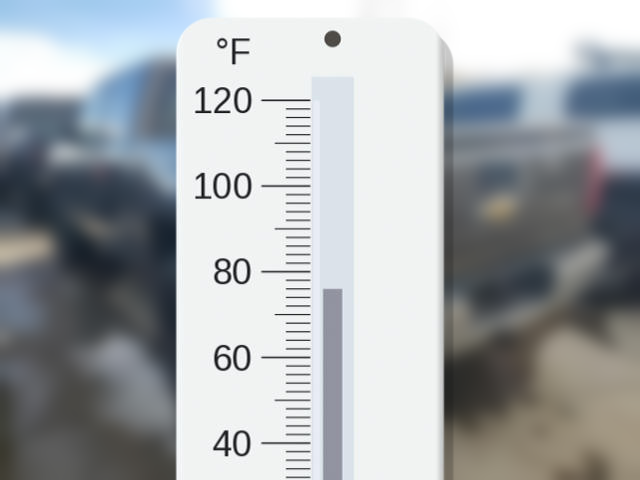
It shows {"value": 76, "unit": "°F"}
